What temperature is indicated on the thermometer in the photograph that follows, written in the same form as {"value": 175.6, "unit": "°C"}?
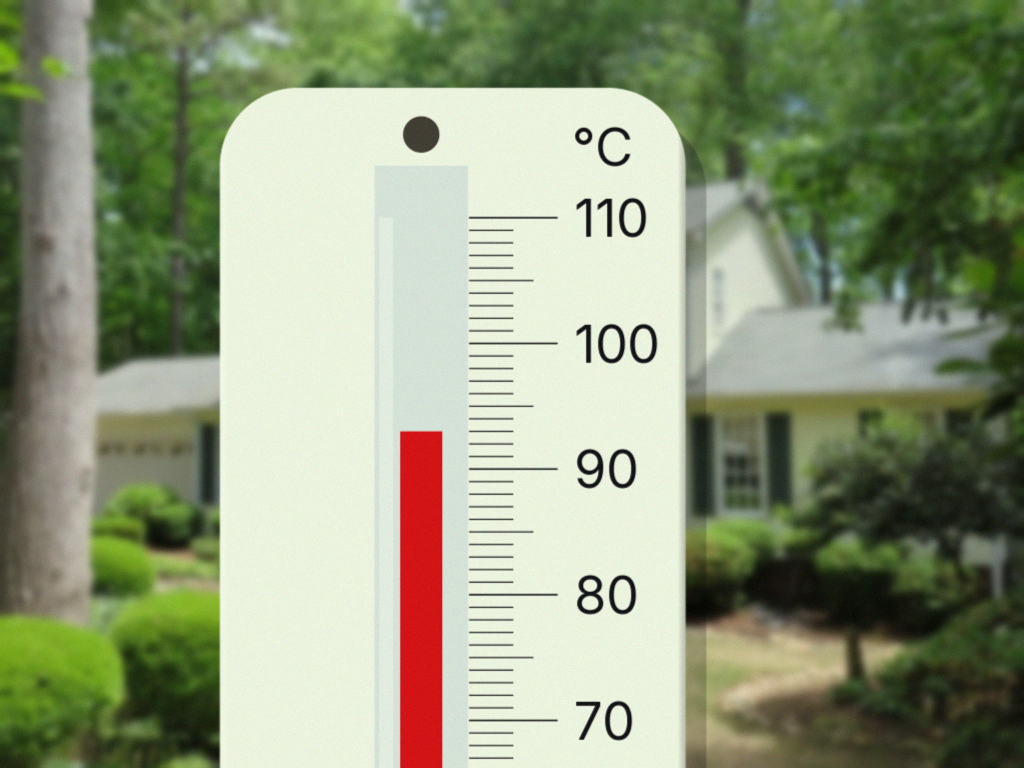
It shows {"value": 93, "unit": "°C"}
